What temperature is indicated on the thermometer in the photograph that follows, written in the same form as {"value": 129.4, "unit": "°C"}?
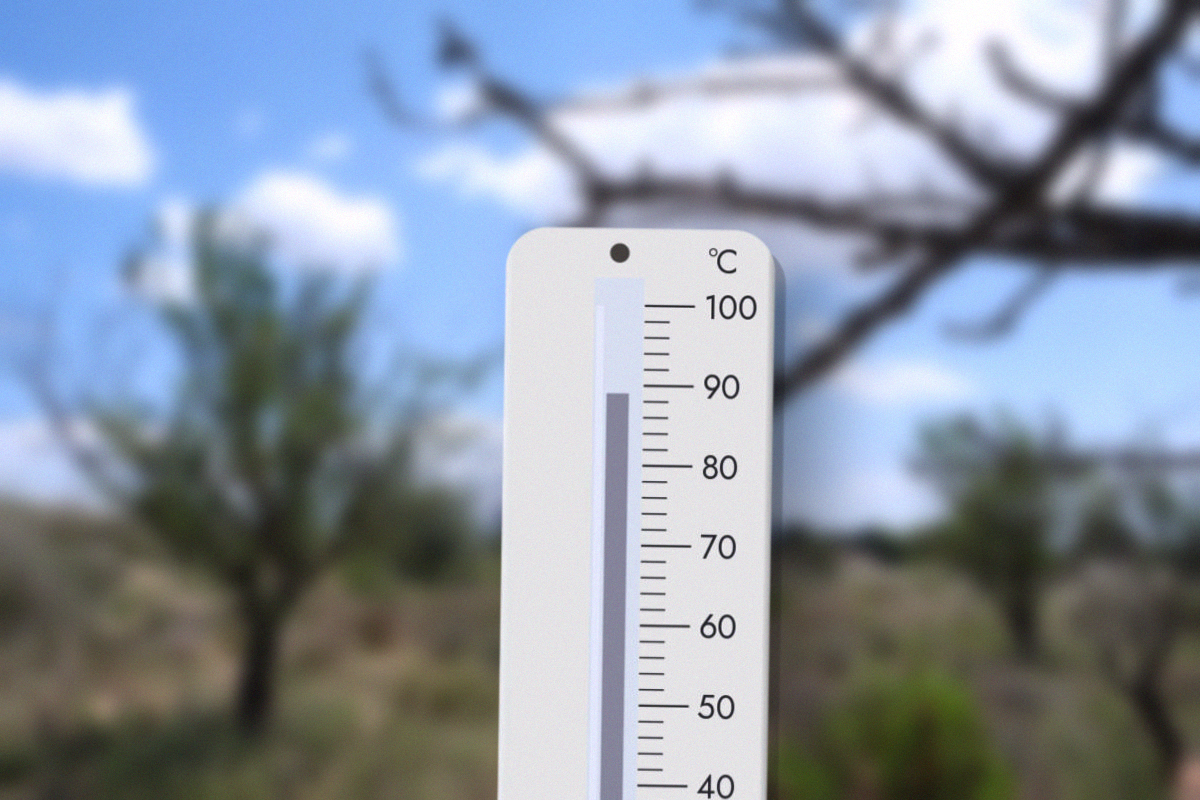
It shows {"value": 89, "unit": "°C"}
